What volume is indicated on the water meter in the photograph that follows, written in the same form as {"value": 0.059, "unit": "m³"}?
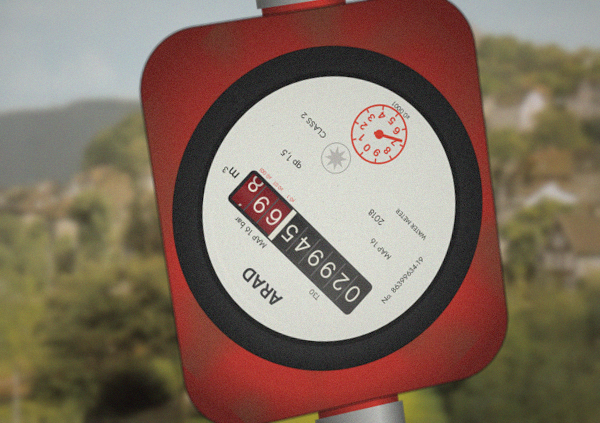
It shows {"value": 29945.6976, "unit": "m³"}
